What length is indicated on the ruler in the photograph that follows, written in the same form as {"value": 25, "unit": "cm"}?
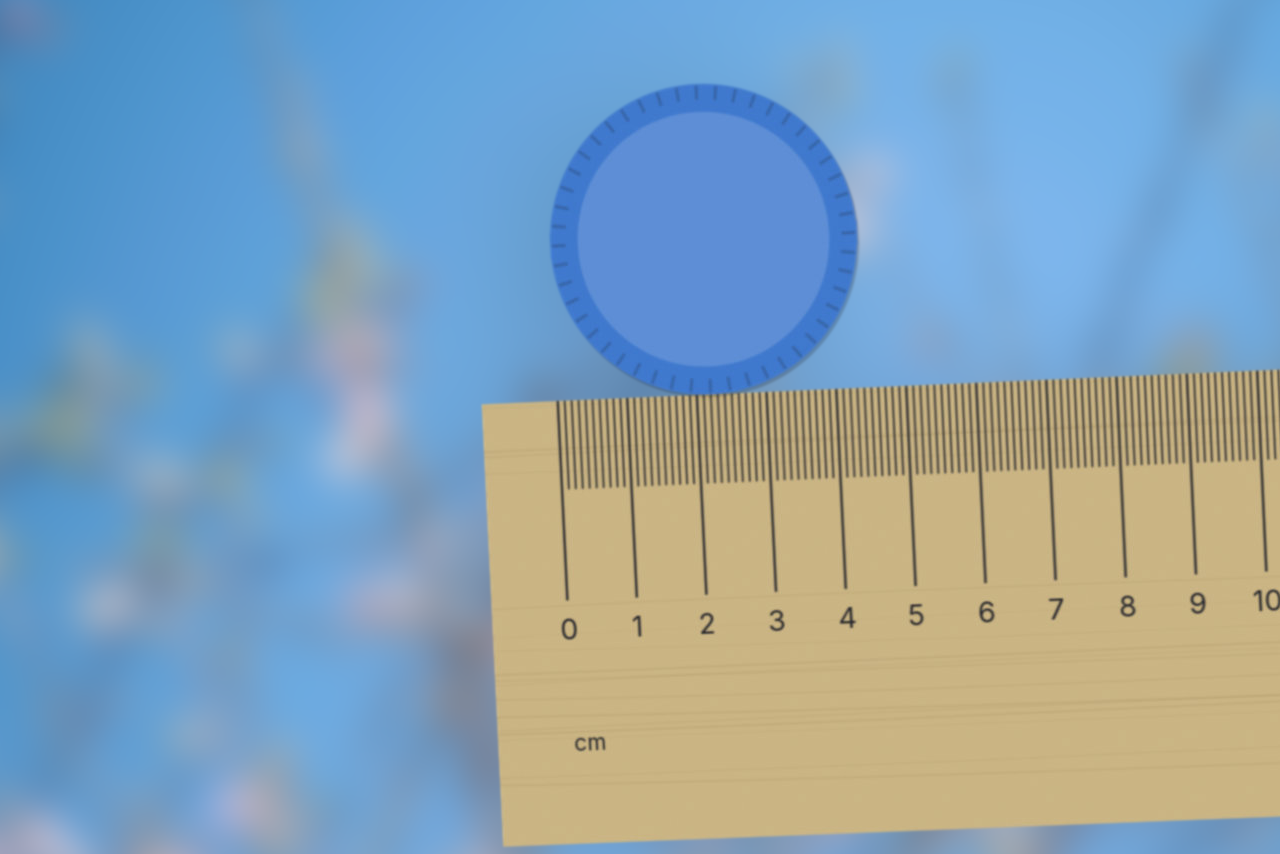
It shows {"value": 4.4, "unit": "cm"}
